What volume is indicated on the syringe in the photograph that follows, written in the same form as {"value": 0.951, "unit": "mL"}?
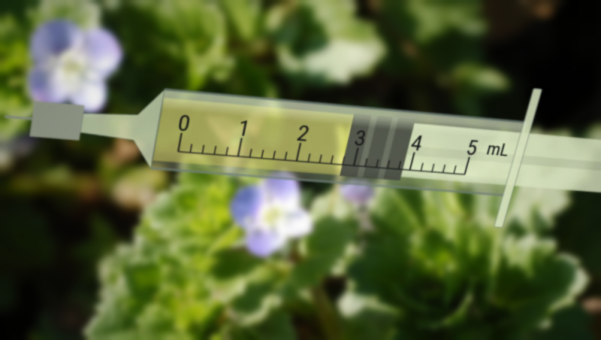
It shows {"value": 2.8, "unit": "mL"}
